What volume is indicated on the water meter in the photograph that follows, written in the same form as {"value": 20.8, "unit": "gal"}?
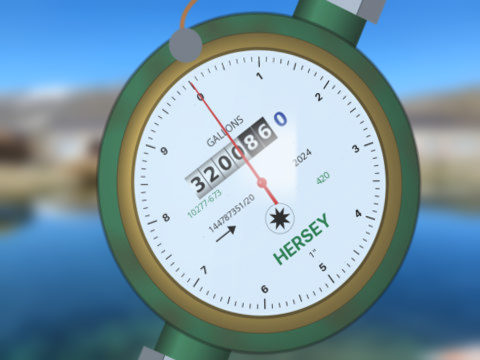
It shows {"value": 3200860.0, "unit": "gal"}
